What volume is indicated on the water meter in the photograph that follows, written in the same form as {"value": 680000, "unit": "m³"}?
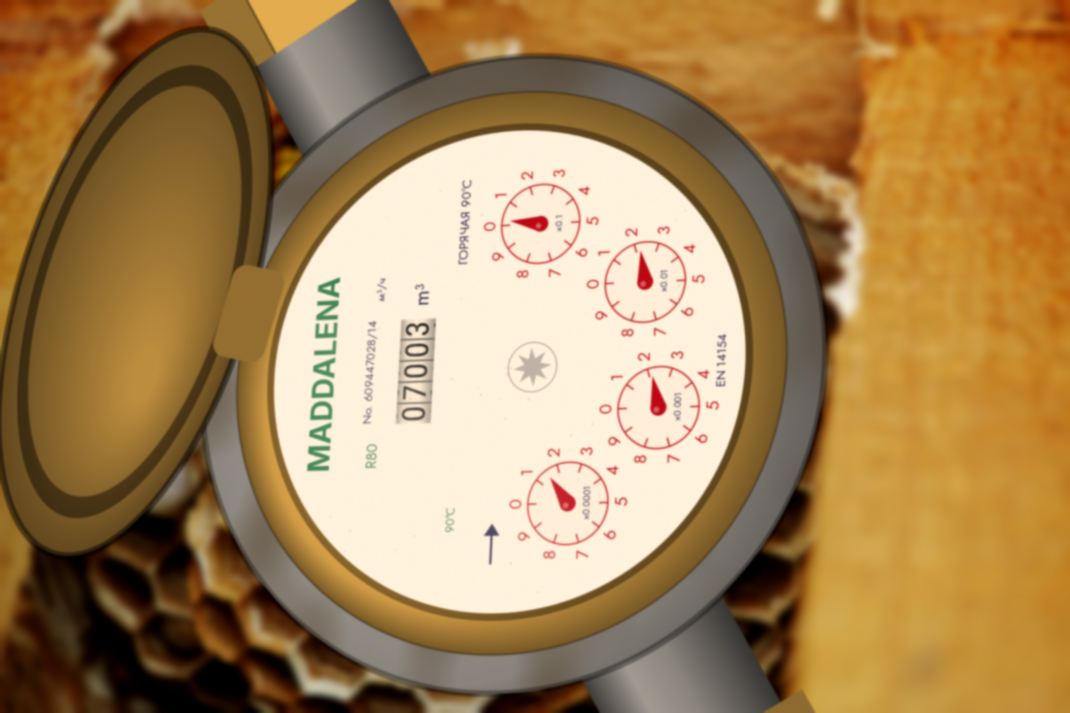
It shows {"value": 7003.0221, "unit": "m³"}
